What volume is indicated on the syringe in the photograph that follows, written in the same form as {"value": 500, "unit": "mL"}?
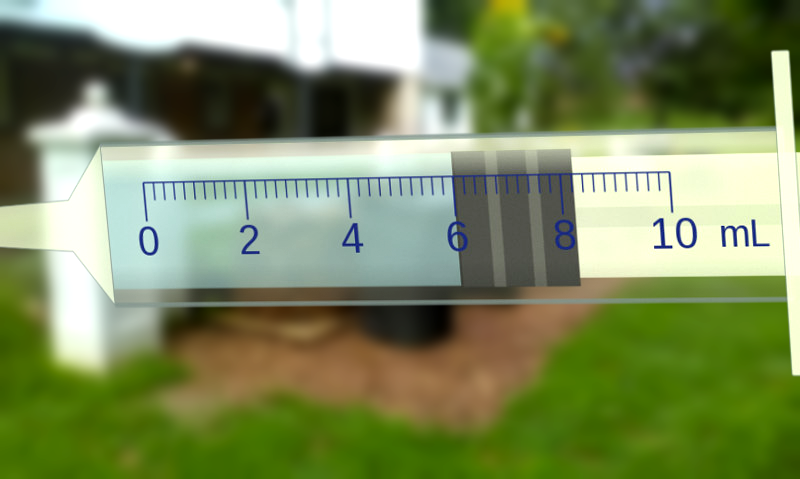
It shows {"value": 6, "unit": "mL"}
